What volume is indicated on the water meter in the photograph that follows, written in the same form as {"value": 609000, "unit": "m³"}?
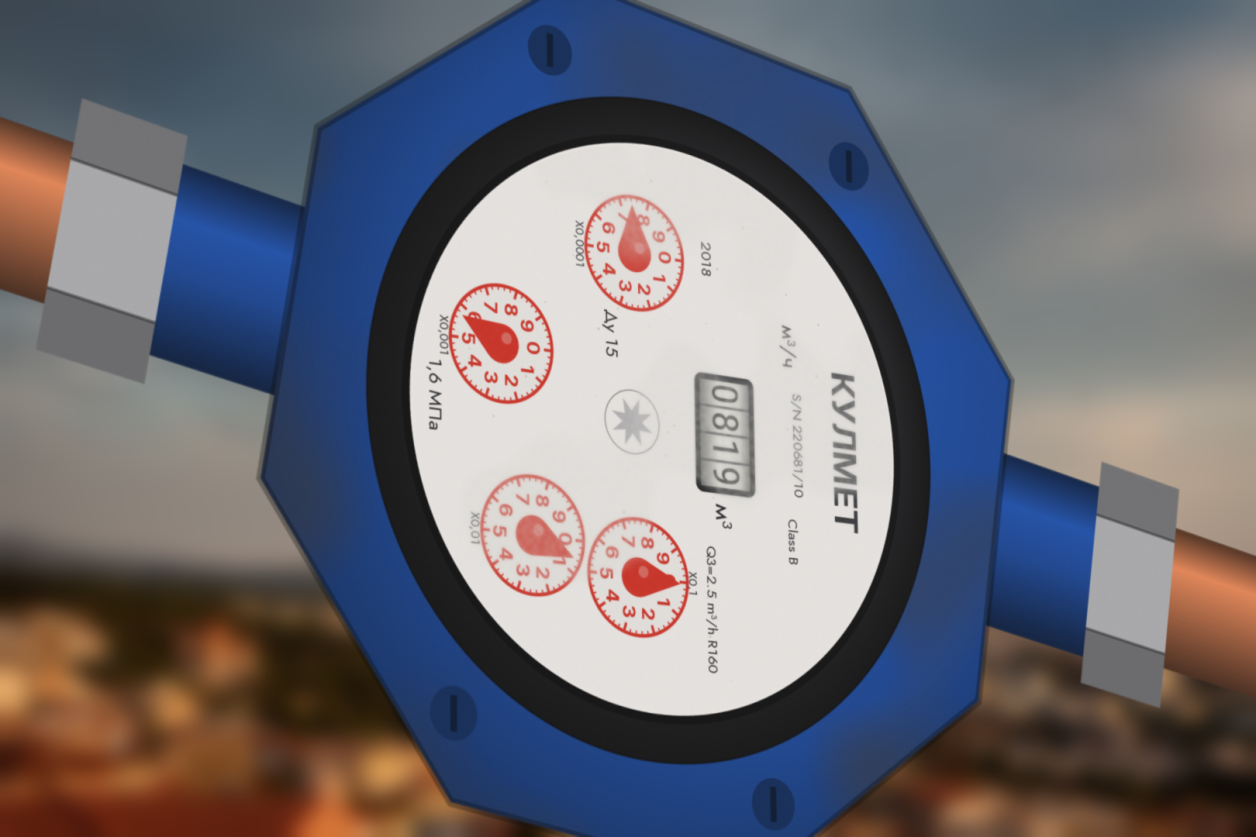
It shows {"value": 819.0057, "unit": "m³"}
